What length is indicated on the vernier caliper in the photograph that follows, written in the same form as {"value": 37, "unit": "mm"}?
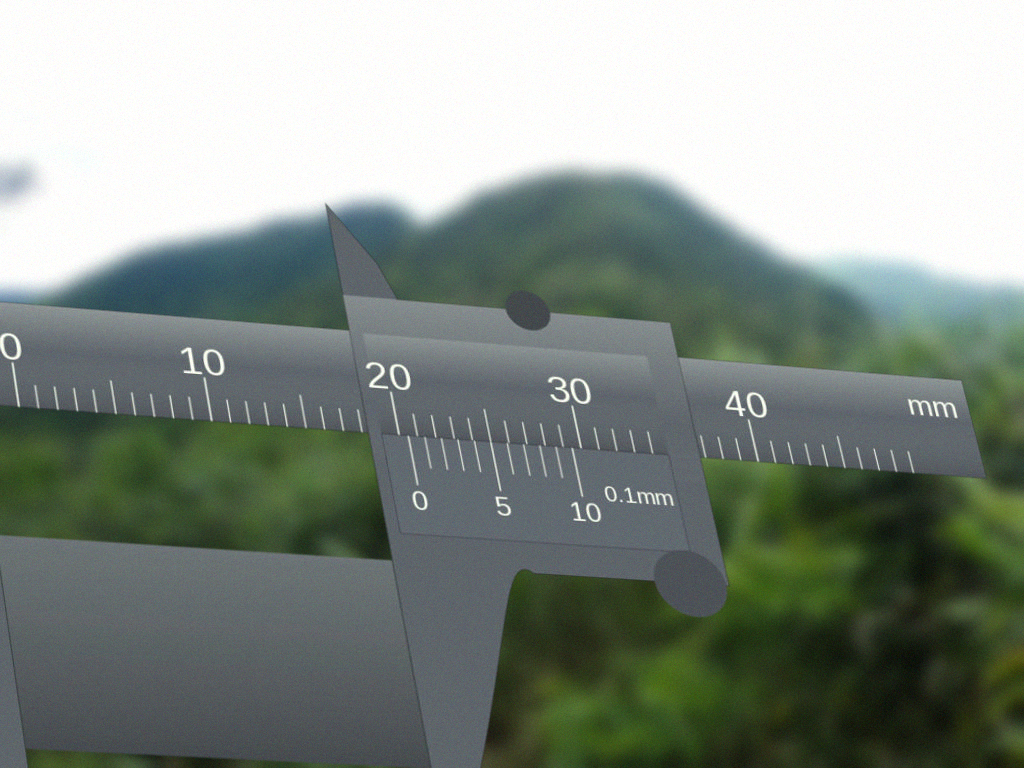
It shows {"value": 20.5, "unit": "mm"}
